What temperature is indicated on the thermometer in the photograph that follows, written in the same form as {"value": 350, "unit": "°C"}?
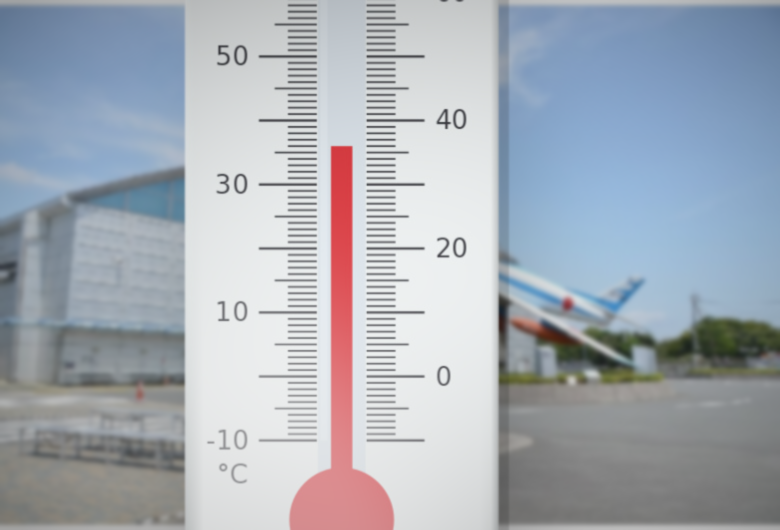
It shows {"value": 36, "unit": "°C"}
